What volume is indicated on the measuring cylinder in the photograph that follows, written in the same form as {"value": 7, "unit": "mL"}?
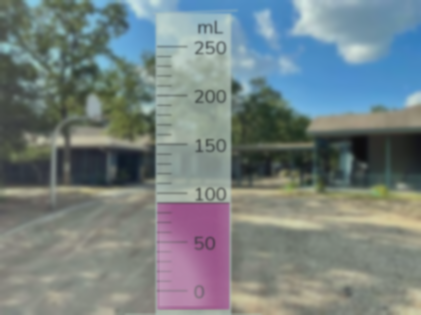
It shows {"value": 90, "unit": "mL"}
